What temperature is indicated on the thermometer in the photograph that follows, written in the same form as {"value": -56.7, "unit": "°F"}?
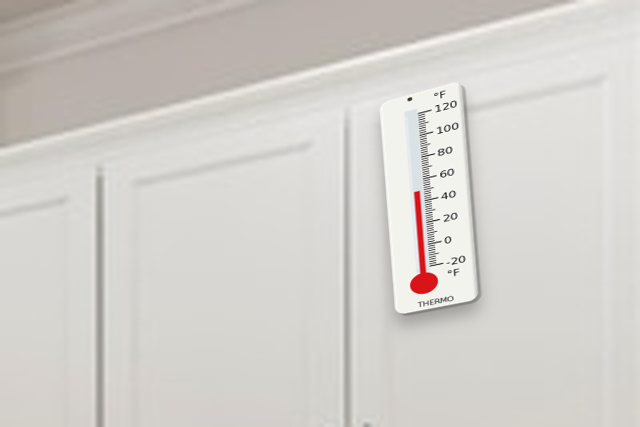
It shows {"value": 50, "unit": "°F"}
